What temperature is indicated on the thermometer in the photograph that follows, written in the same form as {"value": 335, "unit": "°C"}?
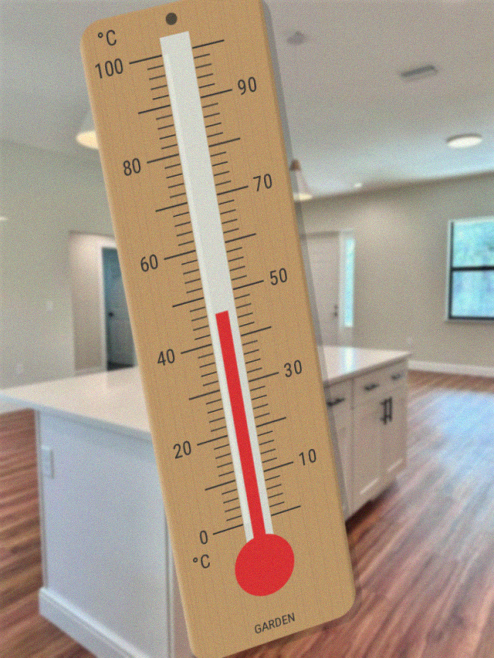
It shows {"value": 46, "unit": "°C"}
